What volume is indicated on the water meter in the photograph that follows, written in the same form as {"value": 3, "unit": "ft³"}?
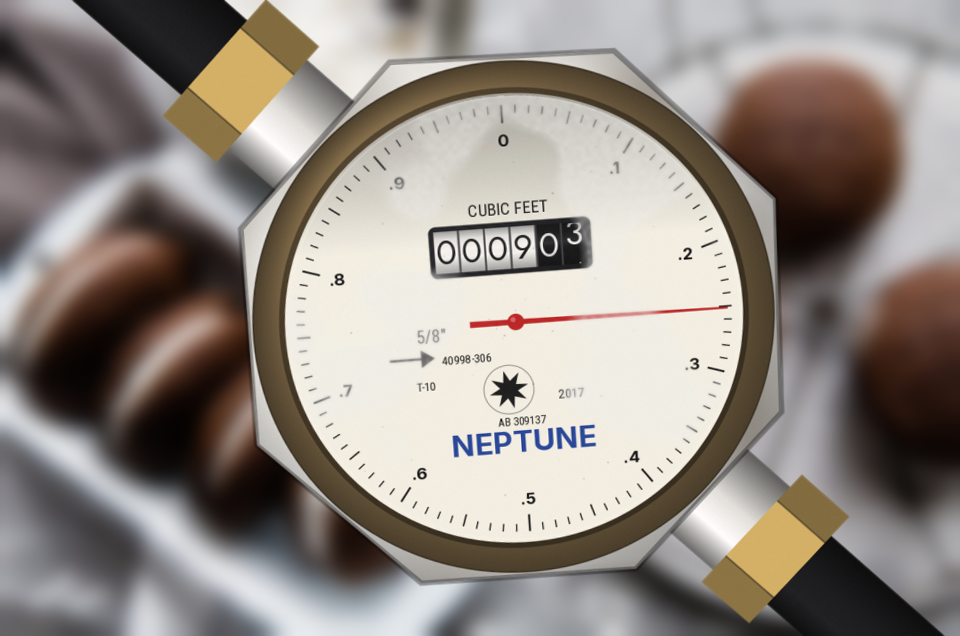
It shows {"value": 903.25, "unit": "ft³"}
